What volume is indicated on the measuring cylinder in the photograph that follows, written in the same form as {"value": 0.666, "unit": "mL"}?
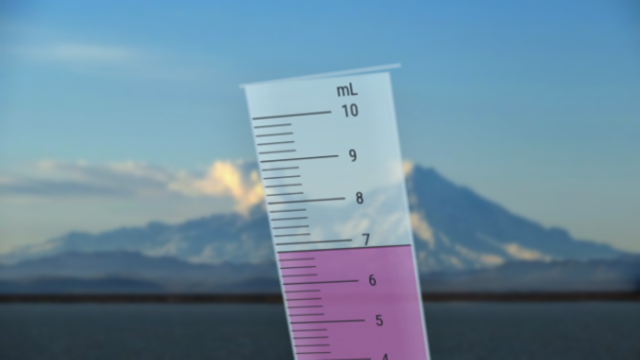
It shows {"value": 6.8, "unit": "mL"}
